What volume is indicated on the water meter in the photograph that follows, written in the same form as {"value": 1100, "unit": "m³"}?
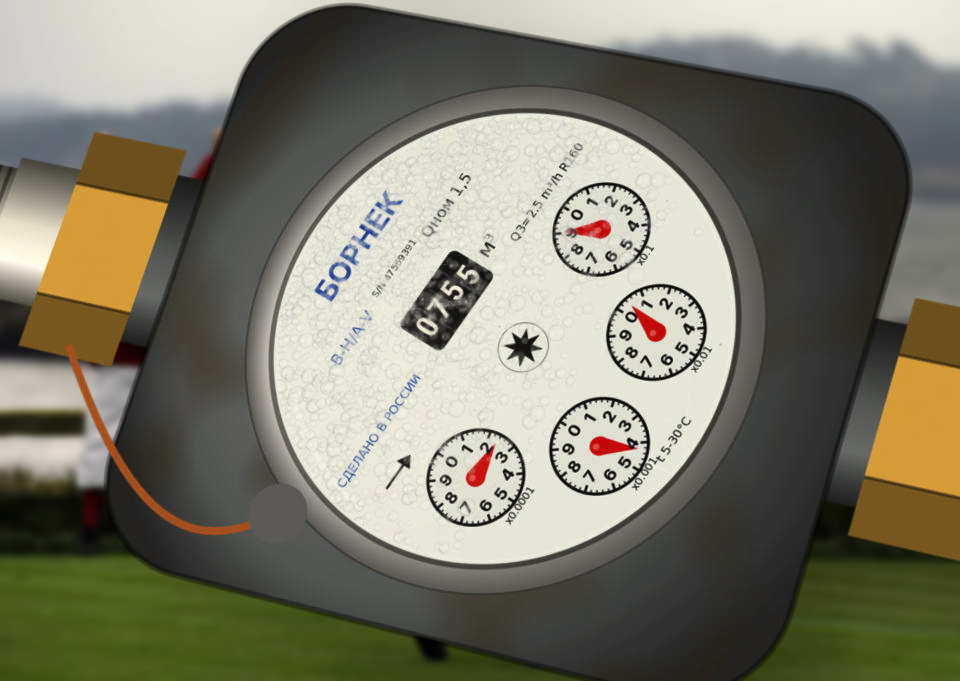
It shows {"value": 754.9042, "unit": "m³"}
